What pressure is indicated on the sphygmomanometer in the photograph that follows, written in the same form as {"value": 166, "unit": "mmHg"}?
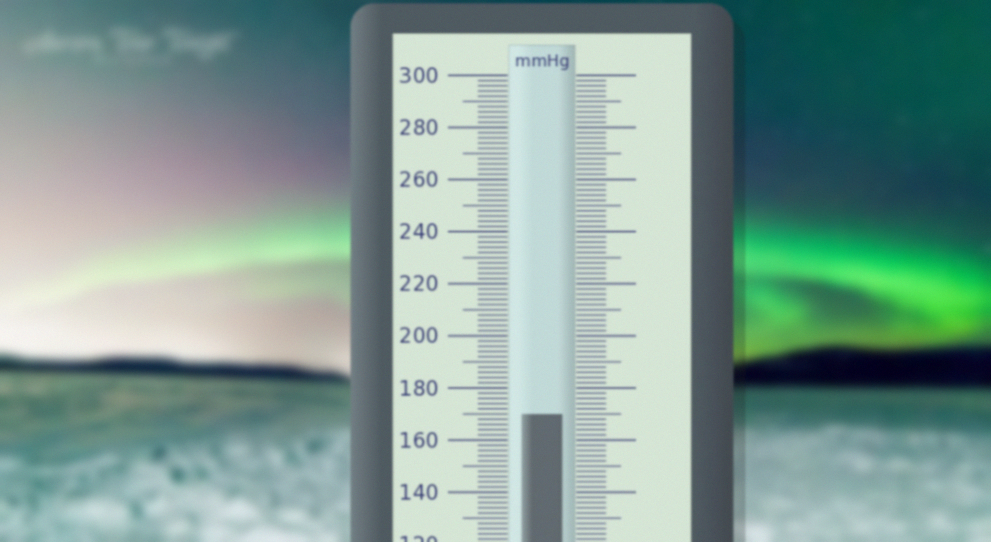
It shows {"value": 170, "unit": "mmHg"}
